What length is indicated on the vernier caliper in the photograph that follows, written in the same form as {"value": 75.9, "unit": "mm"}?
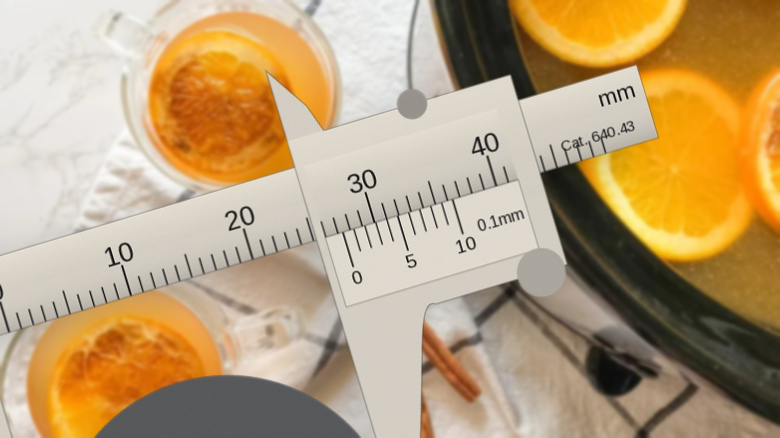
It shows {"value": 27.4, "unit": "mm"}
